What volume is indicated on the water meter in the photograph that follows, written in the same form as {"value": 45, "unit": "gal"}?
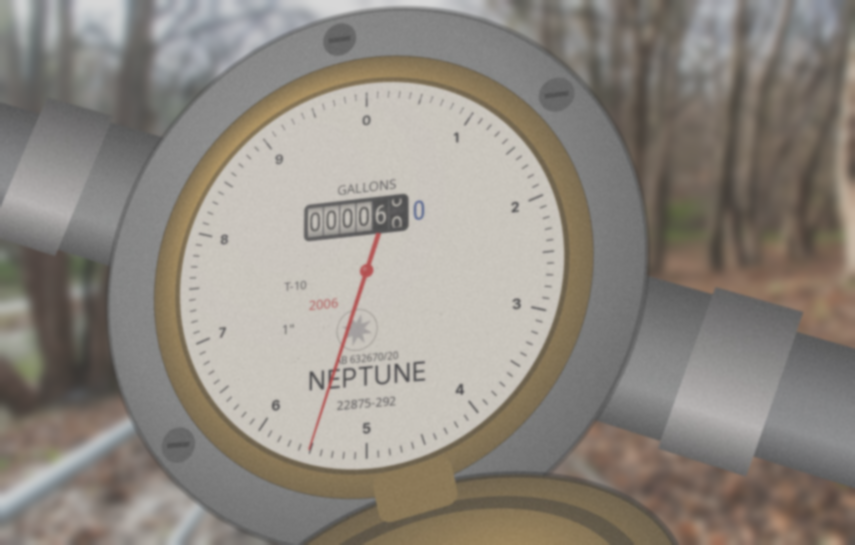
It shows {"value": 685.5, "unit": "gal"}
